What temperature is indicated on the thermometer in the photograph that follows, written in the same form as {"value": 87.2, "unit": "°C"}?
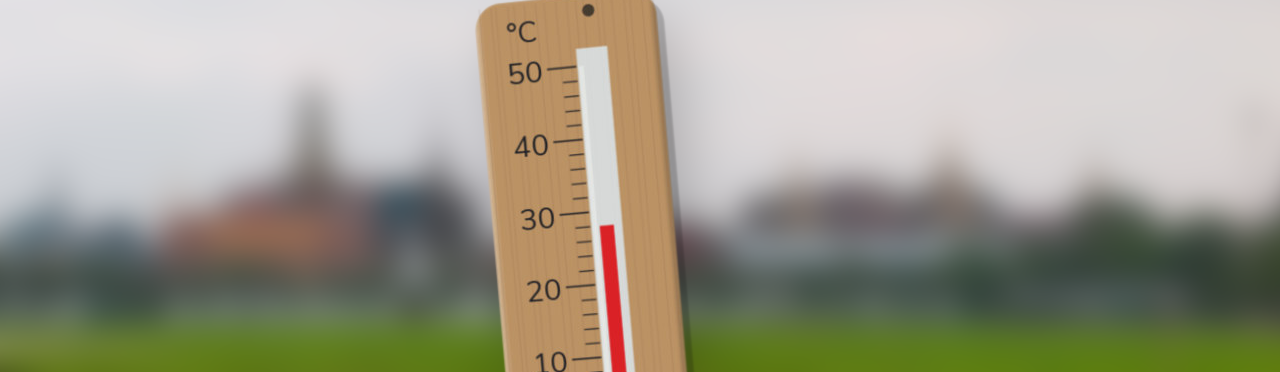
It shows {"value": 28, "unit": "°C"}
